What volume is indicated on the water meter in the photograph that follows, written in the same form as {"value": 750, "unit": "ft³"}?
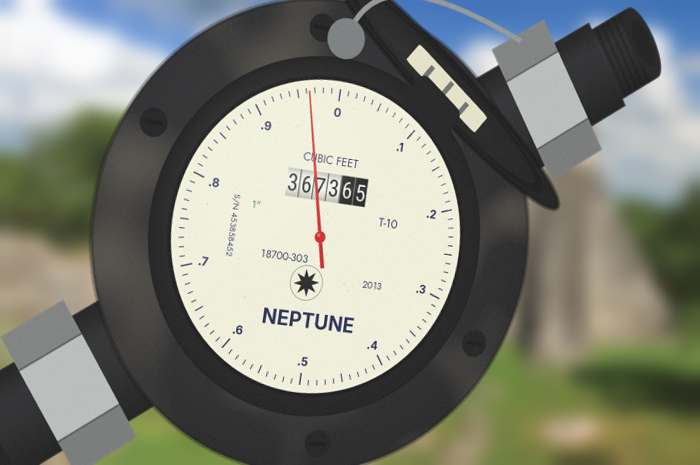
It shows {"value": 367364.96, "unit": "ft³"}
